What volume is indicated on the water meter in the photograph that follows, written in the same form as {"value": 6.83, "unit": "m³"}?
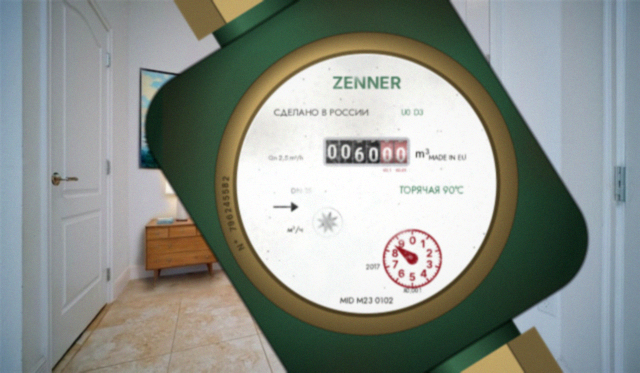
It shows {"value": 59.998, "unit": "m³"}
